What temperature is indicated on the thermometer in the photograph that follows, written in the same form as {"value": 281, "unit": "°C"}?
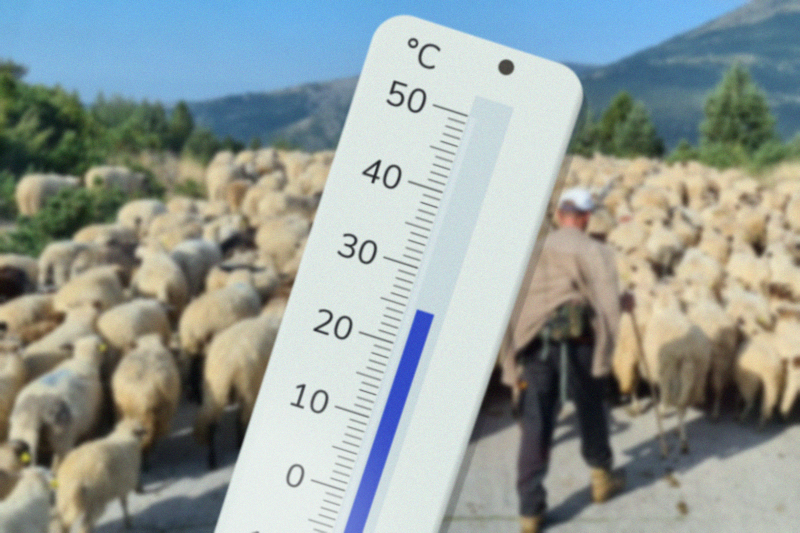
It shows {"value": 25, "unit": "°C"}
